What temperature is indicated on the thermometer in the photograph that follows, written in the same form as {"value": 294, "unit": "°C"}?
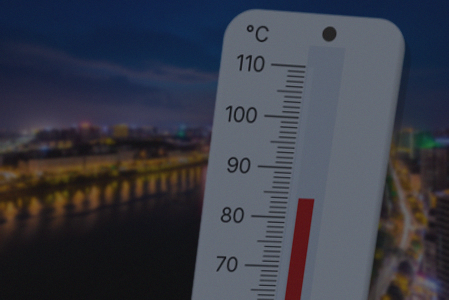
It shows {"value": 84, "unit": "°C"}
